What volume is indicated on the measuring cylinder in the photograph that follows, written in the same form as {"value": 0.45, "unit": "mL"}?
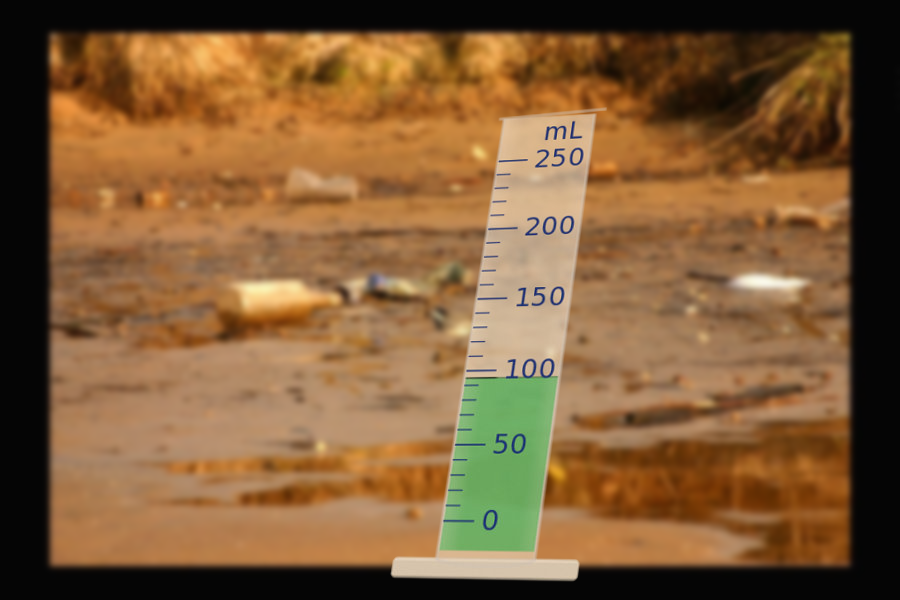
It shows {"value": 95, "unit": "mL"}
